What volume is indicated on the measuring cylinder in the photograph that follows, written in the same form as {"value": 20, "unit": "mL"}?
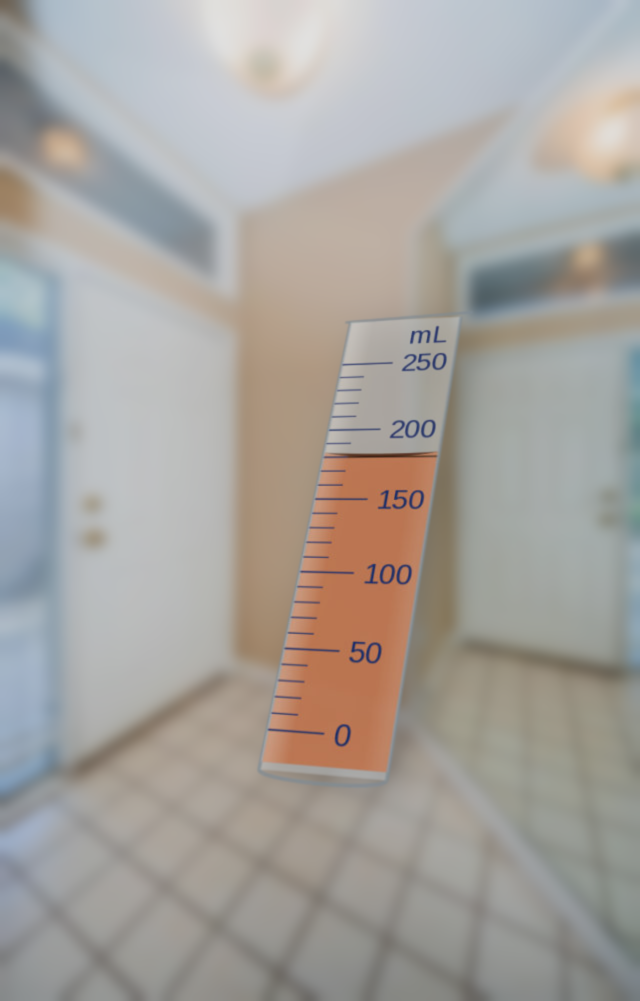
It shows {"value": 180, "unit": "mL"}
